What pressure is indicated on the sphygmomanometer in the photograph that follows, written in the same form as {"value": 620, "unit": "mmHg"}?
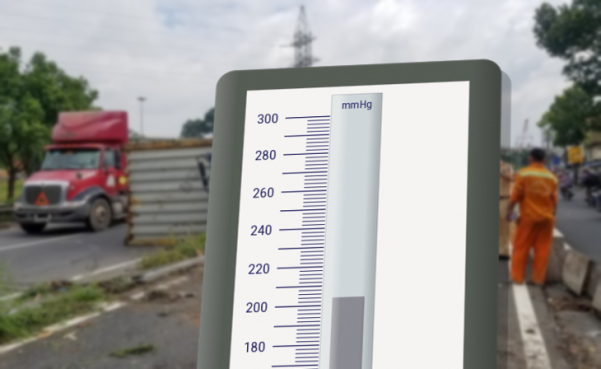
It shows {"value": 204, "unit": "mmHg"}
